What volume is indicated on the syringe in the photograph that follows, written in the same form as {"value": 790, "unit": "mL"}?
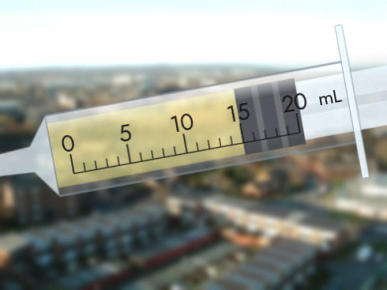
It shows {"value": 15, "unit": "mL"}
